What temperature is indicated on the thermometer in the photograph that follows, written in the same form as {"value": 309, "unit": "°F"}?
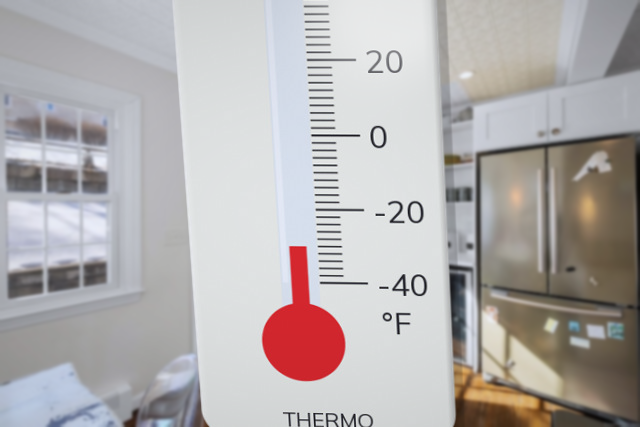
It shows {"value": -30, "unit": "°F"}
